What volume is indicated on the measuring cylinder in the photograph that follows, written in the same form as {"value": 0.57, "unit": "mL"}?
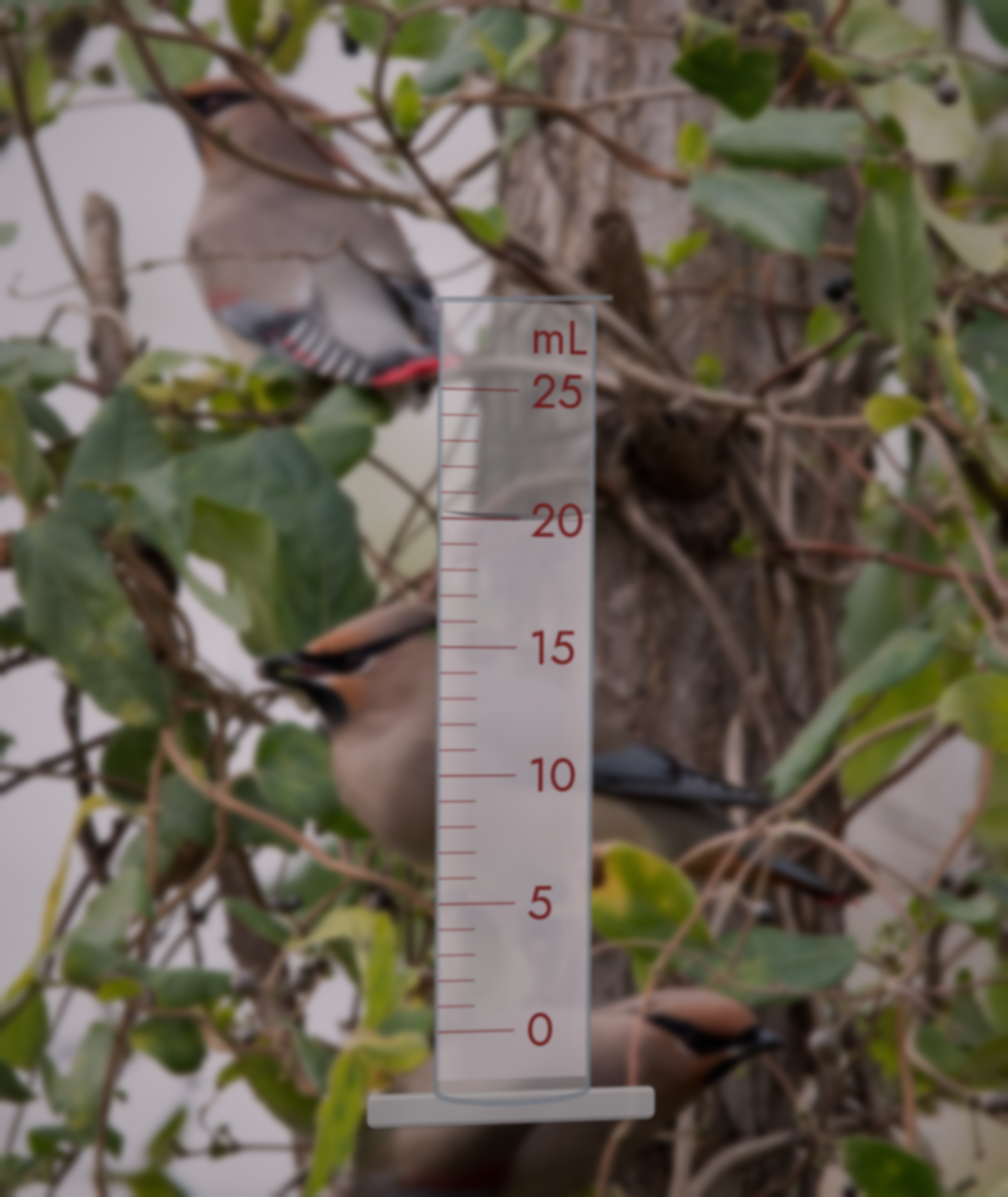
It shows {"value": 20, "unit": "mL"}
